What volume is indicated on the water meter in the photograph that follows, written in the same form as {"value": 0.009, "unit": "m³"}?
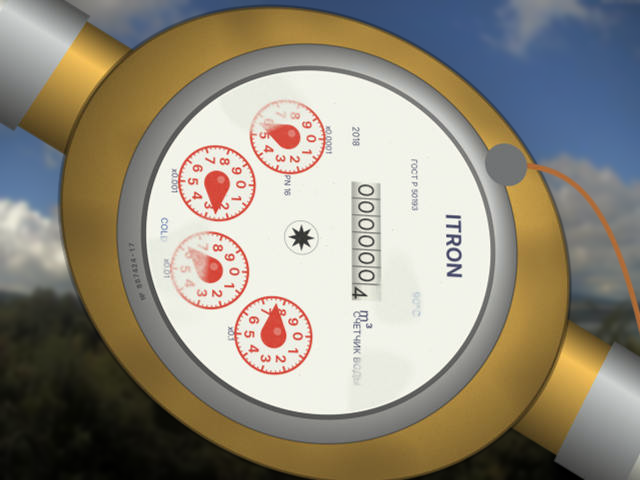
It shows {"value": 3.7625, "unit": "m³"}
